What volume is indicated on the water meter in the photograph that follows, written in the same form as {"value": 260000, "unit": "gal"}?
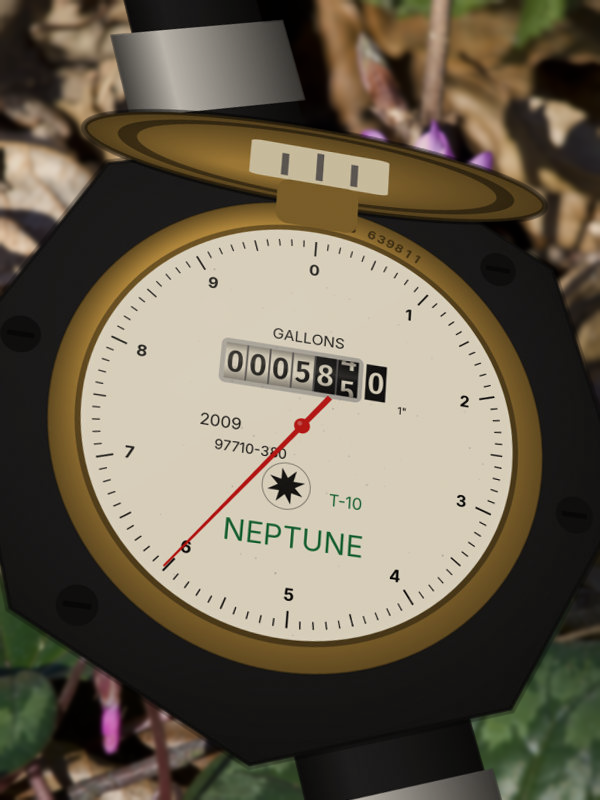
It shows {"value": 5846.0, "unit": "gal"}
